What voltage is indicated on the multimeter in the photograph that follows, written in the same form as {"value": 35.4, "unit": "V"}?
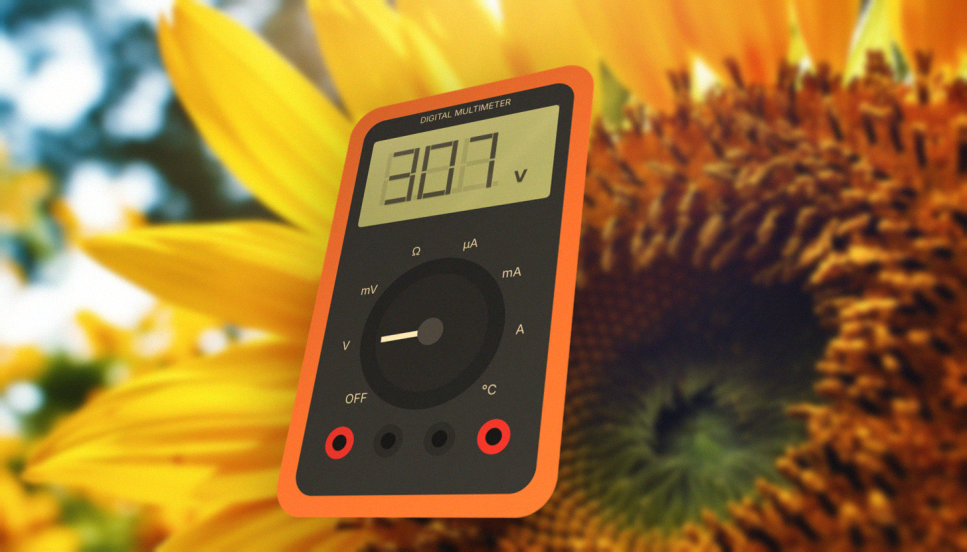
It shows {"value": 307, "unit": "V"}
